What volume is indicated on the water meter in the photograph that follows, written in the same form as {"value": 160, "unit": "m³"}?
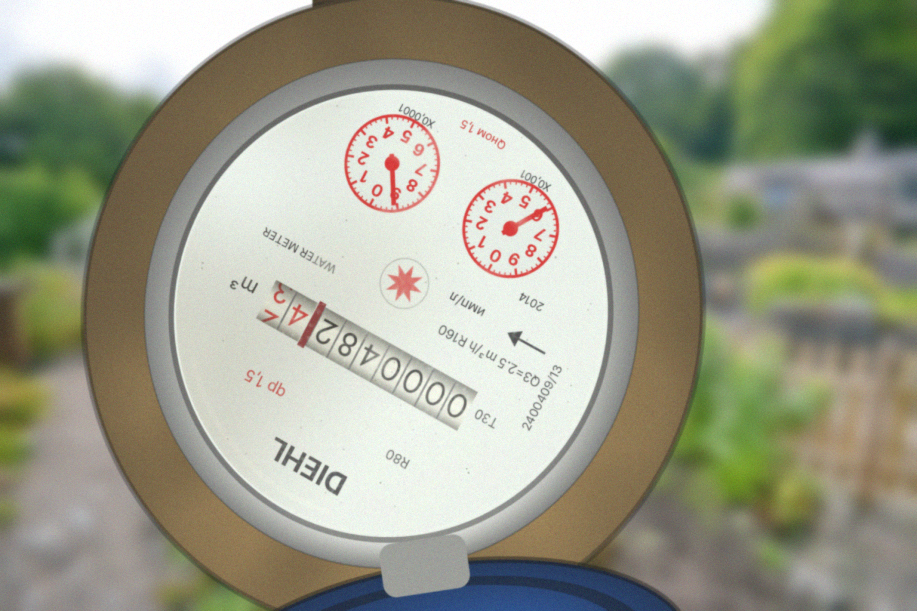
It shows {"value": 482.4259, "unit": "m³"}
